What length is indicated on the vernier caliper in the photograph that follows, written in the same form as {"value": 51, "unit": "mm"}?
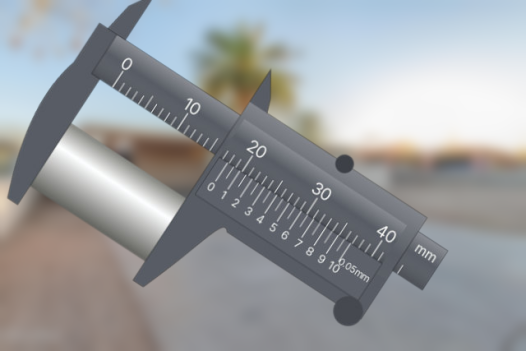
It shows {"value": 17.8, "unit": "mm"}
